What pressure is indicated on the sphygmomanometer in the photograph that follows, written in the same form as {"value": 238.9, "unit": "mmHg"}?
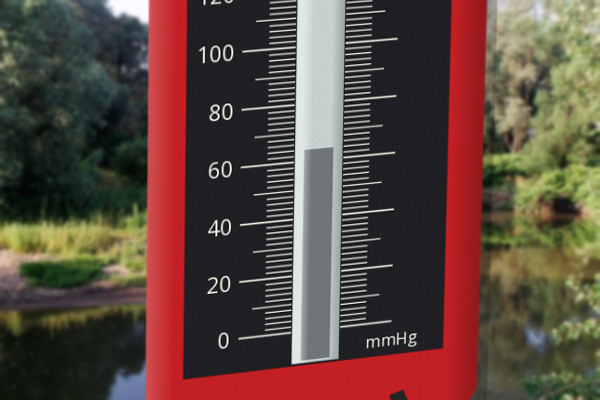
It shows {"value": 64, "unit": "mmHg"}
